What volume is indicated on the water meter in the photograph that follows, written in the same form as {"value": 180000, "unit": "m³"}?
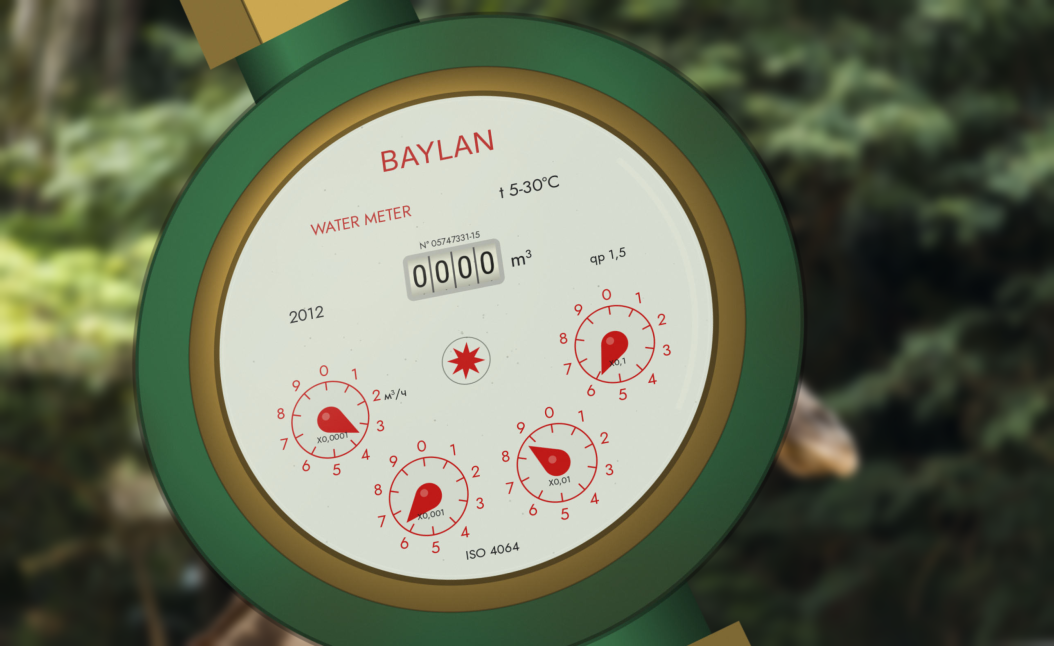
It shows {"value": 0.5863, "unit": "m³"}
